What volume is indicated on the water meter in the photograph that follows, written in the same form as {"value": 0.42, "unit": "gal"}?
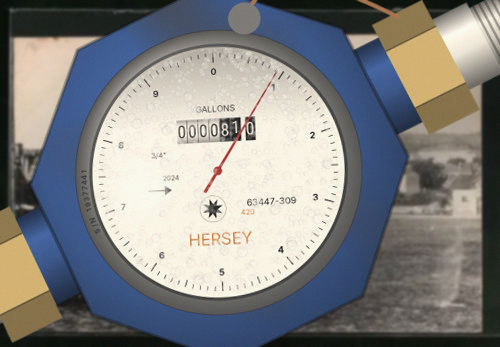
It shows {"value": 810.9, "unit": "gal"}
